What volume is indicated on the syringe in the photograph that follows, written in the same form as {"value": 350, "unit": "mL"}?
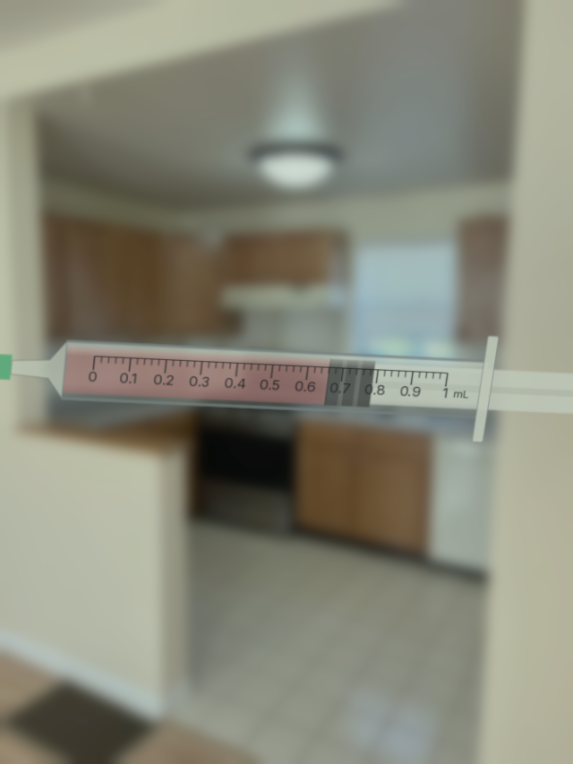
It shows {"value": 0.66, "unit": "mL"}
